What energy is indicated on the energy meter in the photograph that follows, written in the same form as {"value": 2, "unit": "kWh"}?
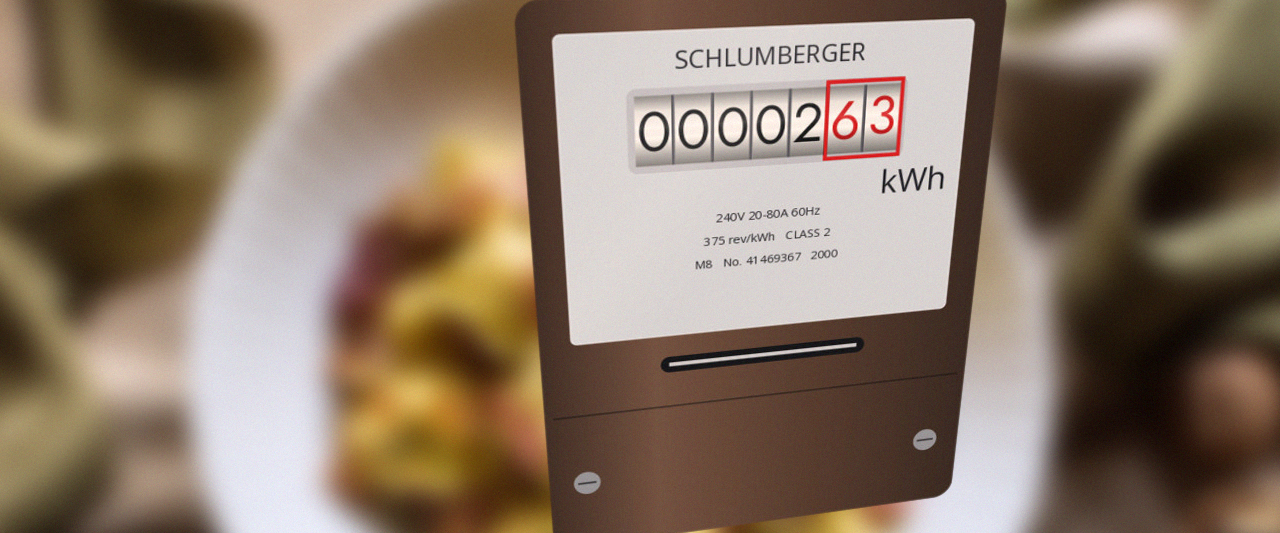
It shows {"value": 2.63, "unit": "kWh"}
